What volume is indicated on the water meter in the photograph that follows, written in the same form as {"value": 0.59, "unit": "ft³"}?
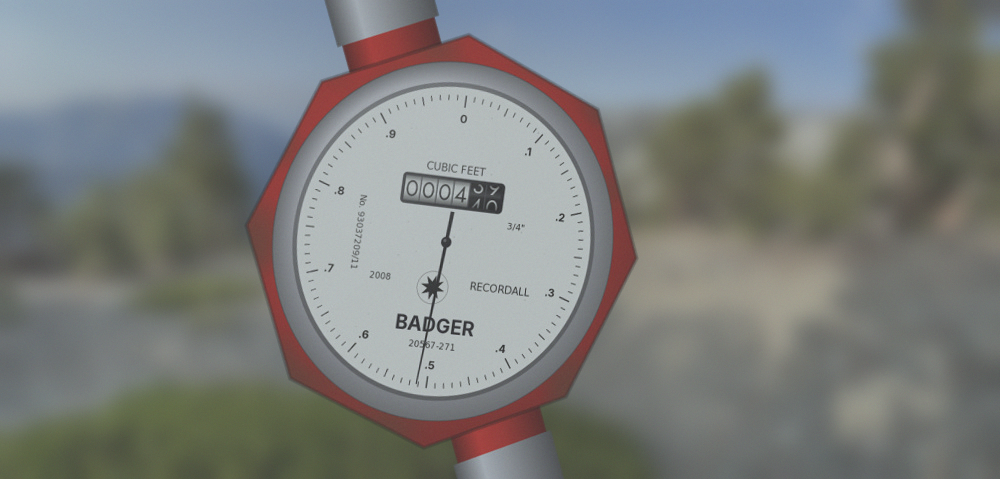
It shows {"value": 439.51, "unit": "ft³"}
